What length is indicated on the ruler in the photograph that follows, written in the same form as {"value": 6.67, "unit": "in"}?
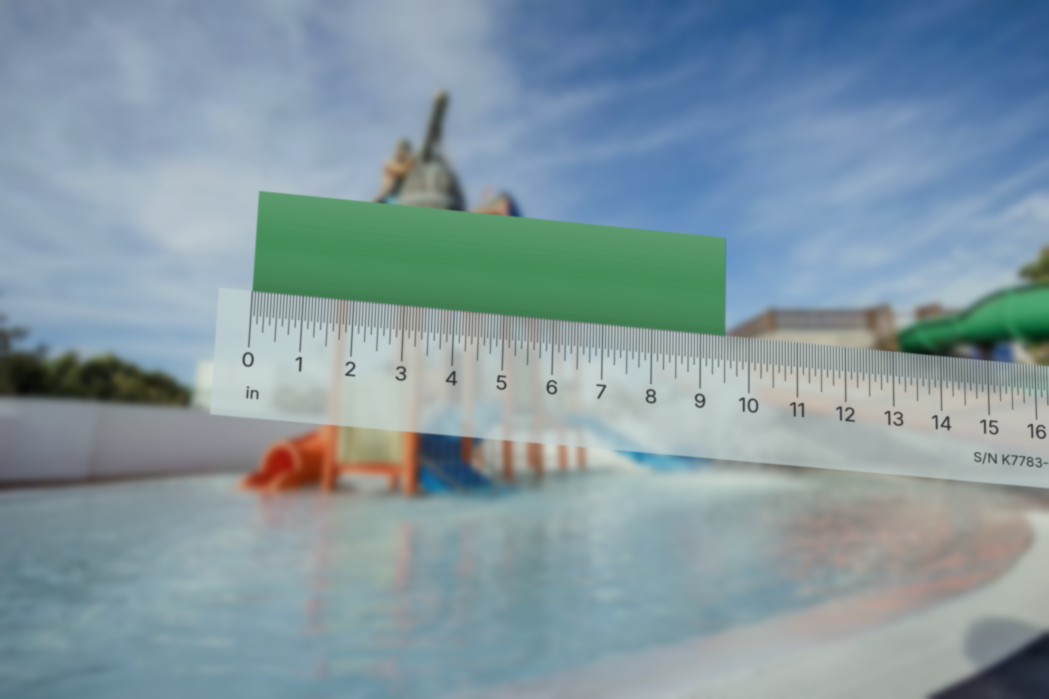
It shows {"value": 9.5, "unit": "in"}
